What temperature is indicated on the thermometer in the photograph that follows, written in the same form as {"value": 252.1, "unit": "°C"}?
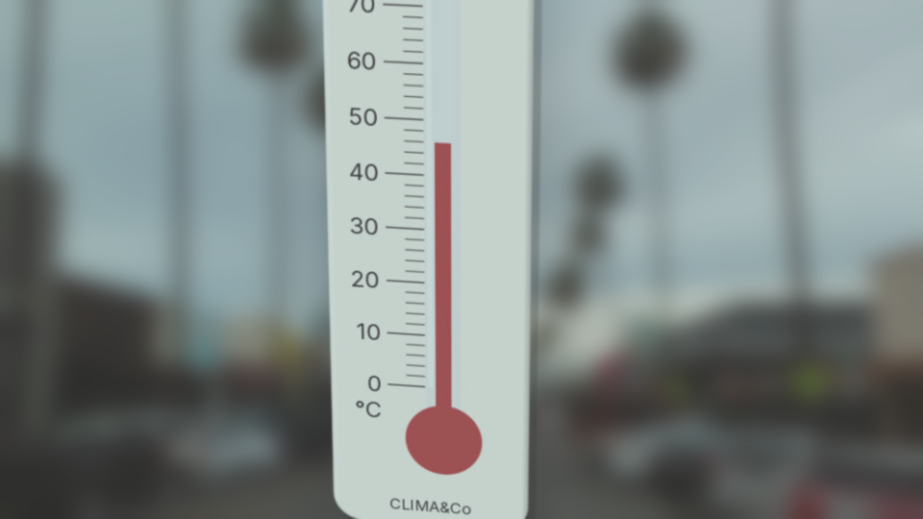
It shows {"value": 46, "unit": "°C"}
